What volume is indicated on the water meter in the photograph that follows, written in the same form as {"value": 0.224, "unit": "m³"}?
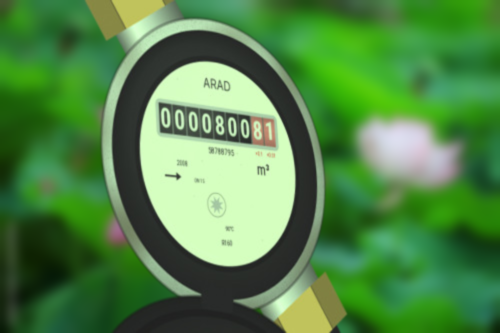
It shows {"value": 800.81, "unit": "m³"}
